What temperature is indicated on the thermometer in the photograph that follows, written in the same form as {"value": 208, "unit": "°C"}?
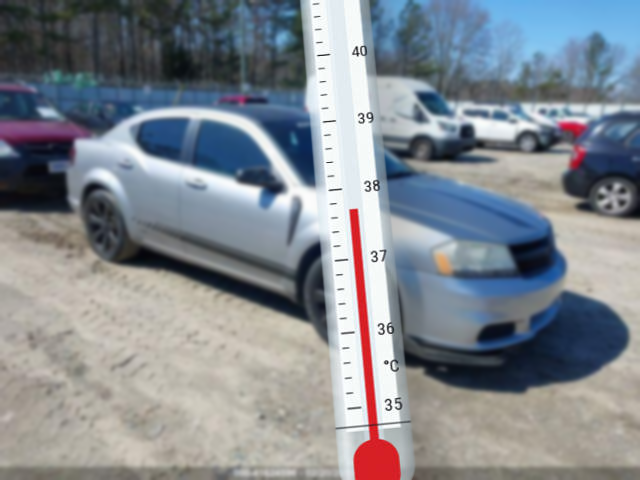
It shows {"value": 37.7, "unit": "°C"}
